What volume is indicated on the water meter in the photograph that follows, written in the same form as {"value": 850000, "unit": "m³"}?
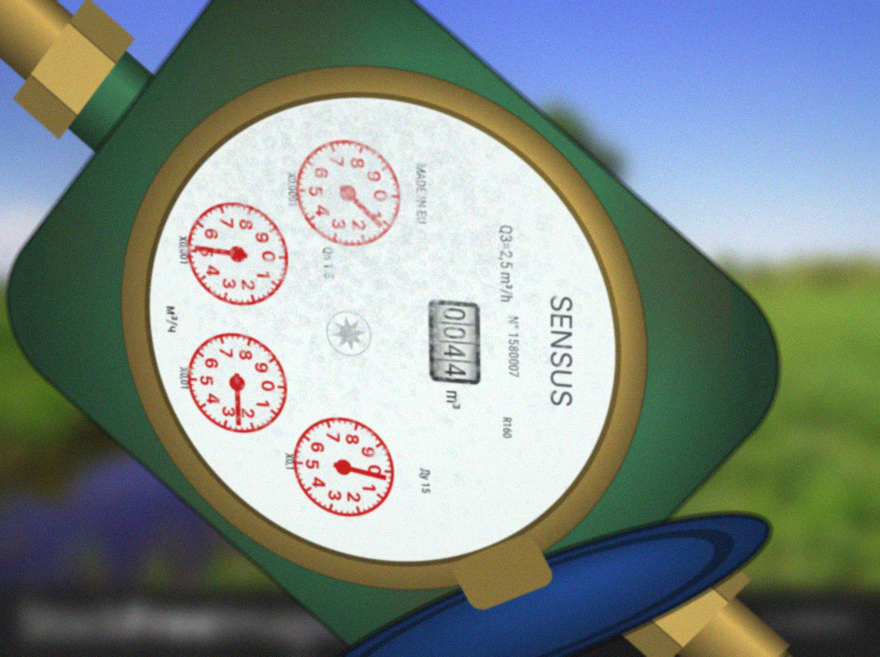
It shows {"value": 44.0251, "unit": "m³"}
